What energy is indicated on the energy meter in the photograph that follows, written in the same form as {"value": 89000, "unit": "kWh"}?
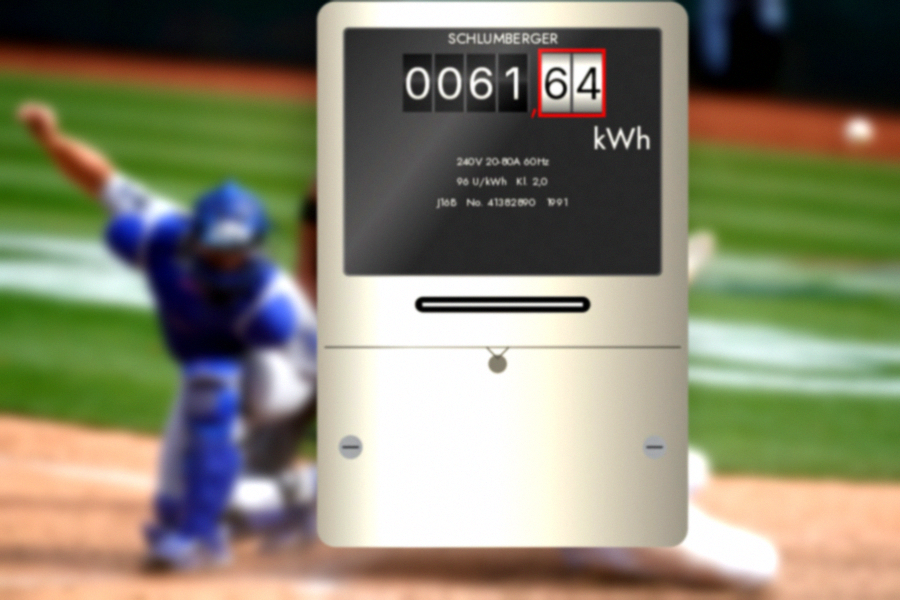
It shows {"value": 61.64, "unit": "kWh"}
